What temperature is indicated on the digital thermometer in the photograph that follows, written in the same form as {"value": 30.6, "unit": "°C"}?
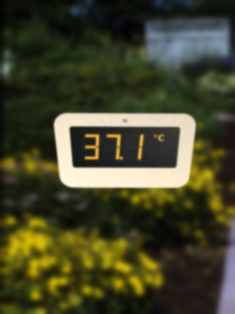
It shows {"value": 37.1, "unit": "°C"}
